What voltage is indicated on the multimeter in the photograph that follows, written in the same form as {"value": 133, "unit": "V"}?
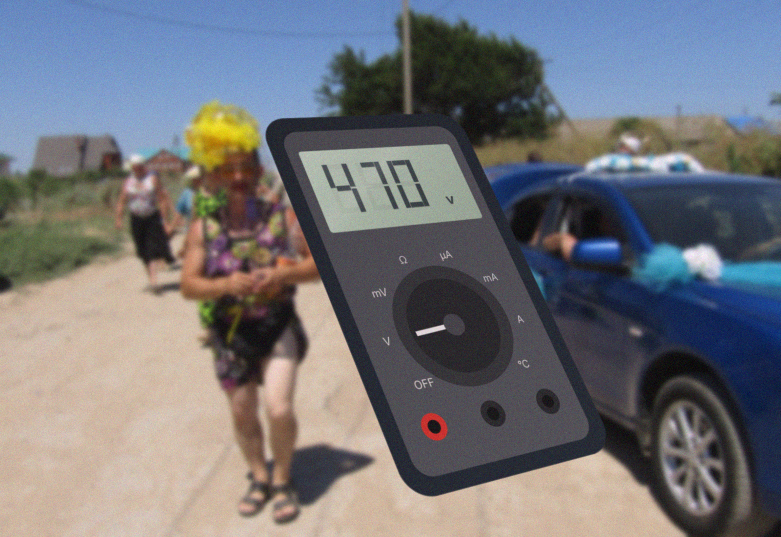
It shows {"value": 470, "unit": "V"}
